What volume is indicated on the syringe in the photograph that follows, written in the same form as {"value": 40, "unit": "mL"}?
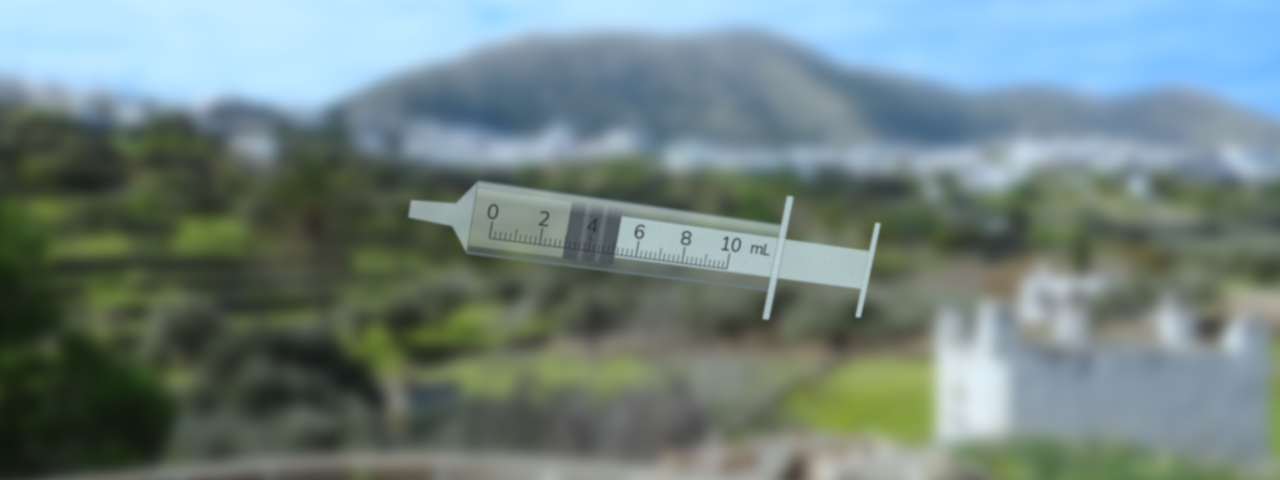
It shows {"value": 3, "unit": "mL"}
